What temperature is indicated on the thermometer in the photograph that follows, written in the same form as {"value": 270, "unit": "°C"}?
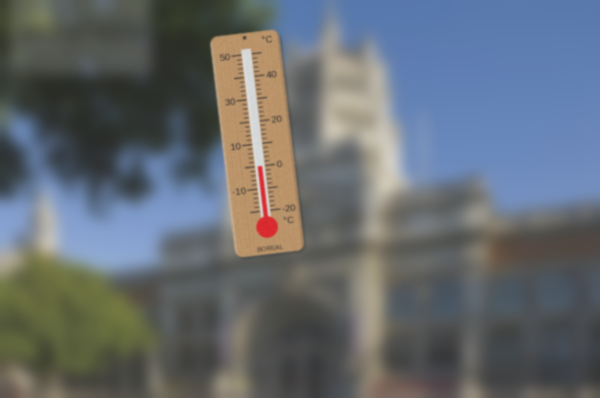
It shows {"value": 0, "unit": "°C"}
